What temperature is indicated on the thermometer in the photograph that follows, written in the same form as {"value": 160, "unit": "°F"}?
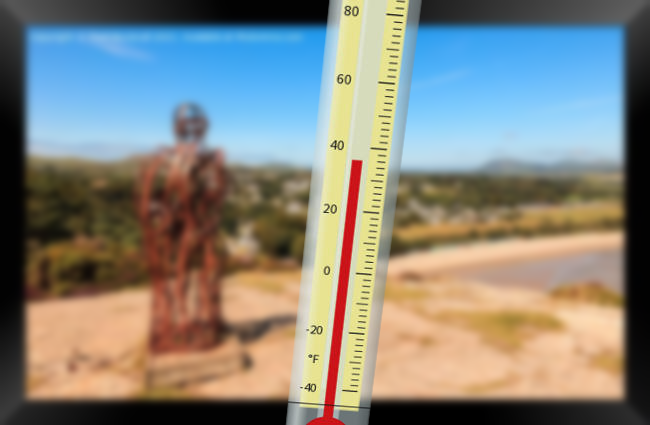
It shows {"value": 36, "unit": "°F"}
